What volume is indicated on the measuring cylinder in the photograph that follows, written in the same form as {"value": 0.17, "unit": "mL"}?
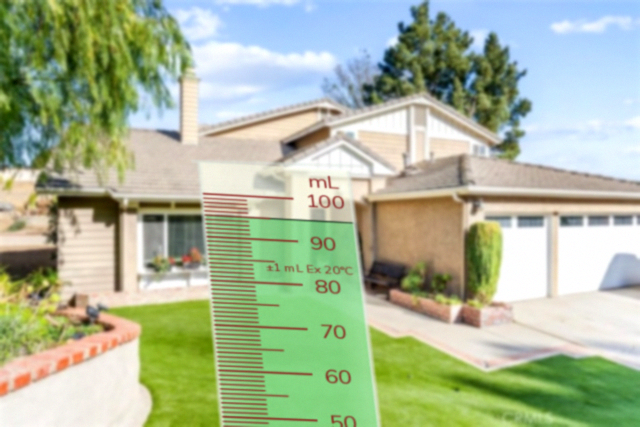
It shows {"value": 95, "unit": "mL"}
